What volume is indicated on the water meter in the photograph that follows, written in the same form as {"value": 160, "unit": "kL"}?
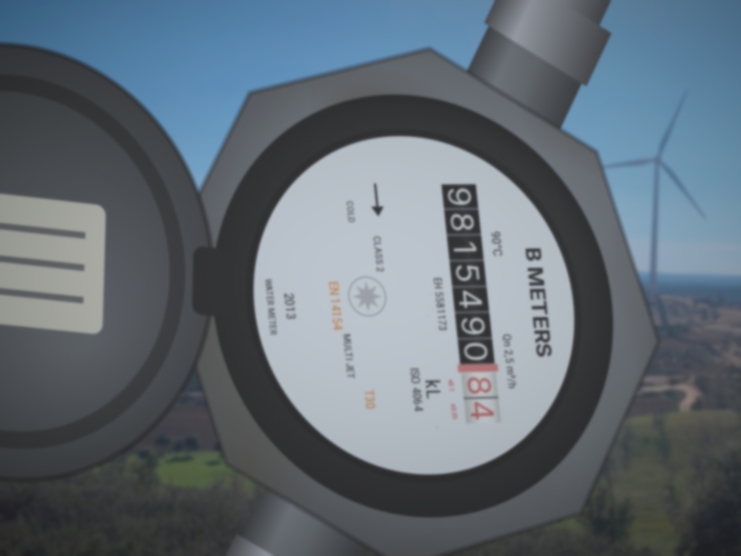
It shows {"value": 9815490.84, "unit": "kL"}
